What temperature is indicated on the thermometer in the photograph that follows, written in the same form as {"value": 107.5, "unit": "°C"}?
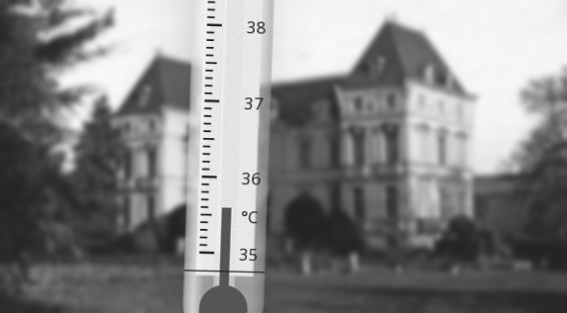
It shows {"value": 35.6, "unit": "°C"}
